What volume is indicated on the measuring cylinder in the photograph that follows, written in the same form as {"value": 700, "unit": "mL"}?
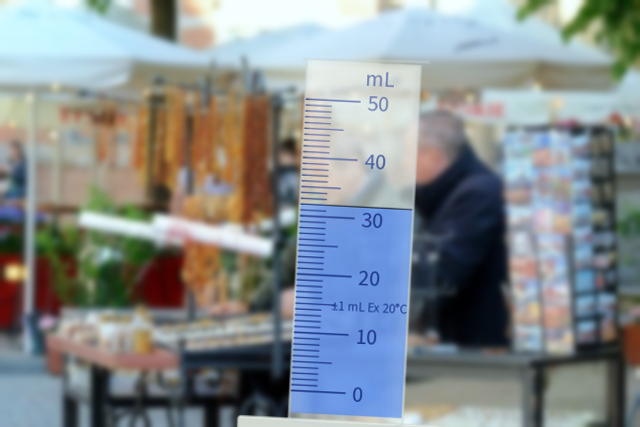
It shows {"value": 32, "unit": "mL"}
